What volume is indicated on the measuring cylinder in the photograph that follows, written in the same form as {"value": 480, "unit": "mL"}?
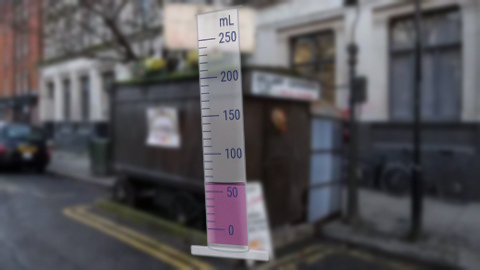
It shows {"value": 60, "unit": "mL"}
